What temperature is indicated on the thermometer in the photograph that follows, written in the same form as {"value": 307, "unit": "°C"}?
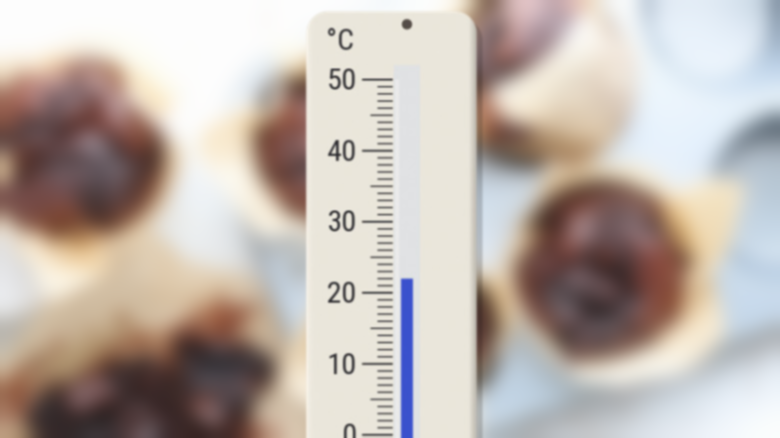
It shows {"value": 22, "unit": "°C"}
